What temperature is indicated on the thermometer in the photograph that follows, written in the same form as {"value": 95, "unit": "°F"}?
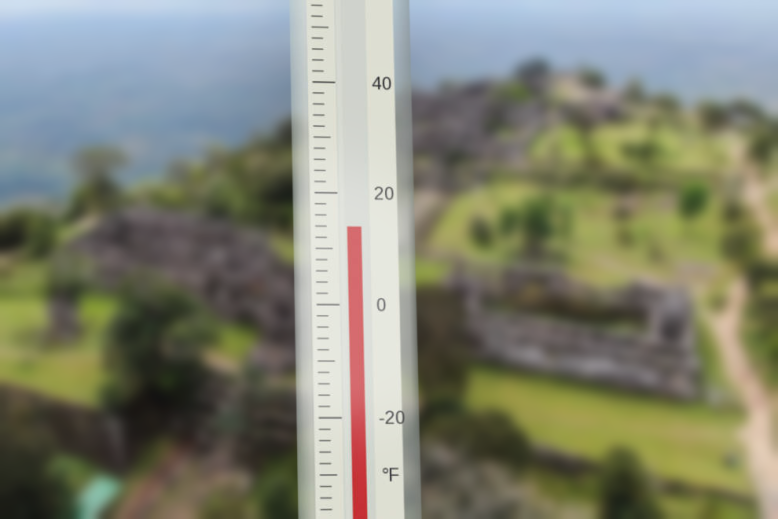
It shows {"value": 14, "unit": "°F"}
